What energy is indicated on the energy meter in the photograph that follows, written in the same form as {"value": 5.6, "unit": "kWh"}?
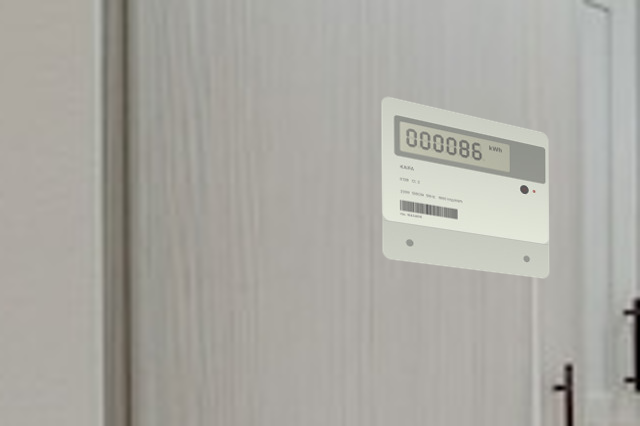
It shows {"value": 86, "unit": "kWh"}
